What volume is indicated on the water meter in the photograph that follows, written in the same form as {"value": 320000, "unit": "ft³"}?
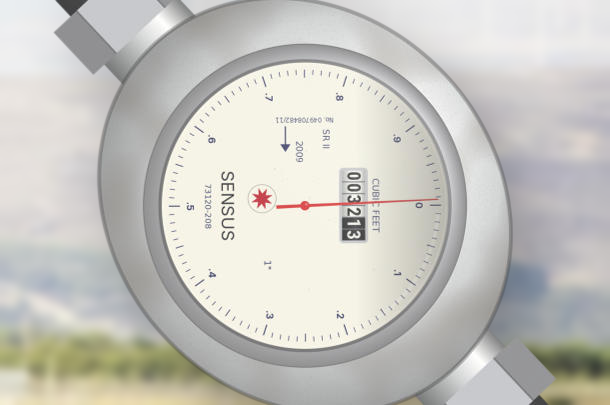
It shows {"value": 3212.99, "unit": "ft³"}
